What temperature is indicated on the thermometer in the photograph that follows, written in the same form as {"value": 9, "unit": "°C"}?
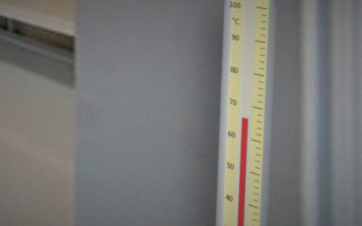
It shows {"value": 66, "unit": "°C"}
